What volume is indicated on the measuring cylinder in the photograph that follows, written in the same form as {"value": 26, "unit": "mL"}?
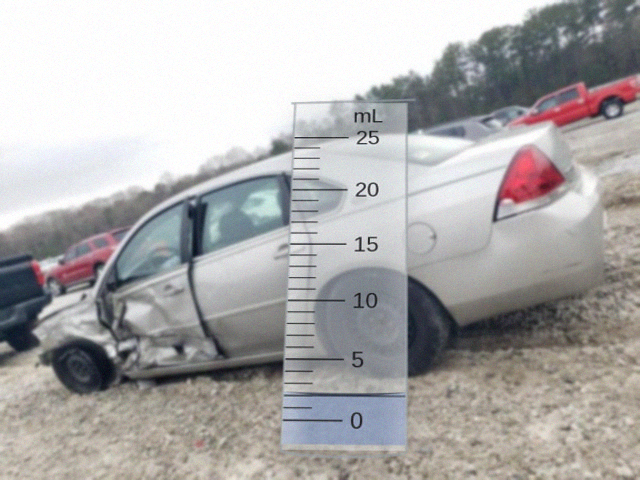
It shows {"value": 2, "unit": "mL"}
